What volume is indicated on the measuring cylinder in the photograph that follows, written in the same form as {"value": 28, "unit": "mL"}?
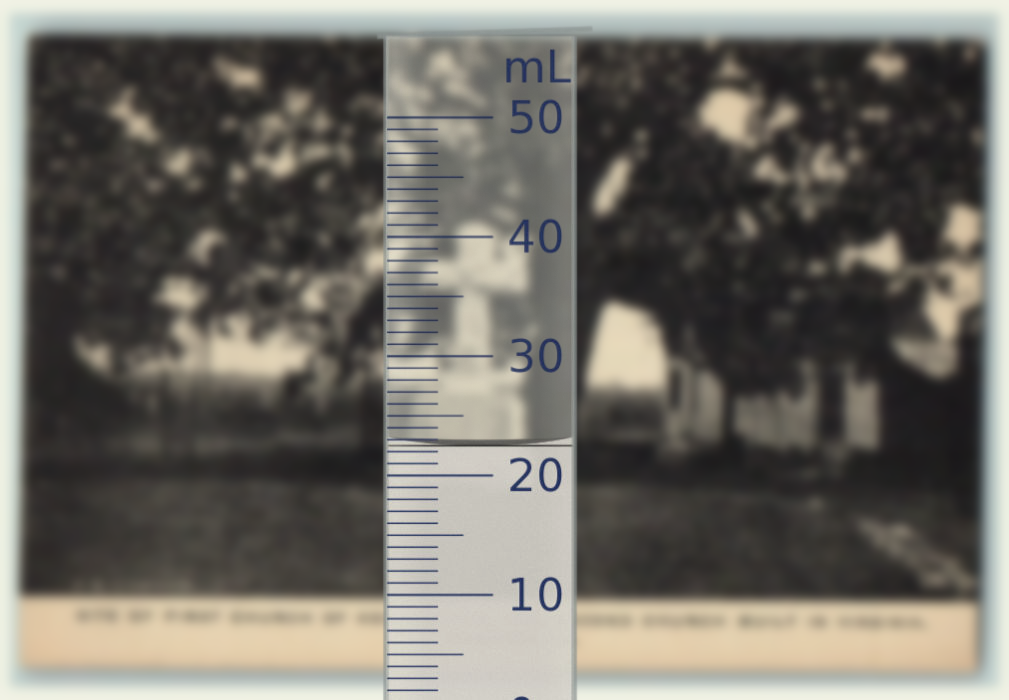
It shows {"value": 22.5, "unit": "mL"}
